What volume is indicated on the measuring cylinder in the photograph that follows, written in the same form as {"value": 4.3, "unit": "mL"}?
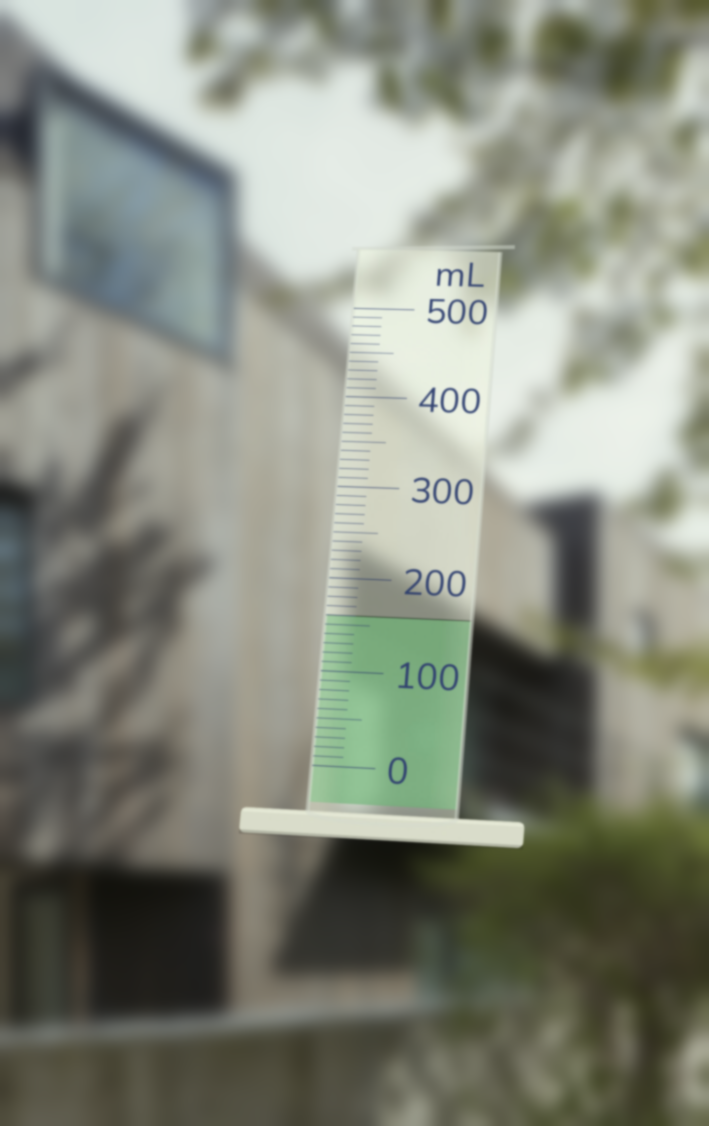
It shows {"value": 160, "unit": "mL"}
